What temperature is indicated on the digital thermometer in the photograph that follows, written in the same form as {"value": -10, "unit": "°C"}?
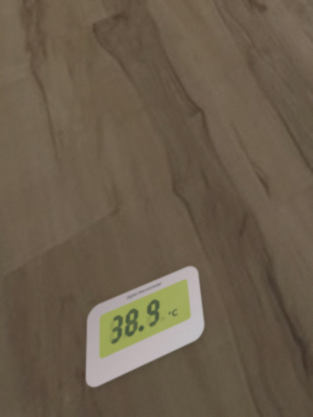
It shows {"value": 38.9, "unit": "°C"}
